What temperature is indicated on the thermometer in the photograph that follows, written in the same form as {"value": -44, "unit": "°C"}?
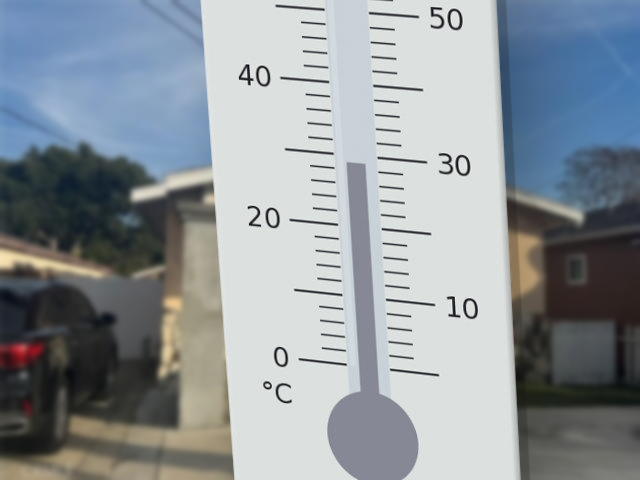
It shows {"value": 29, "unit": "°C"}
